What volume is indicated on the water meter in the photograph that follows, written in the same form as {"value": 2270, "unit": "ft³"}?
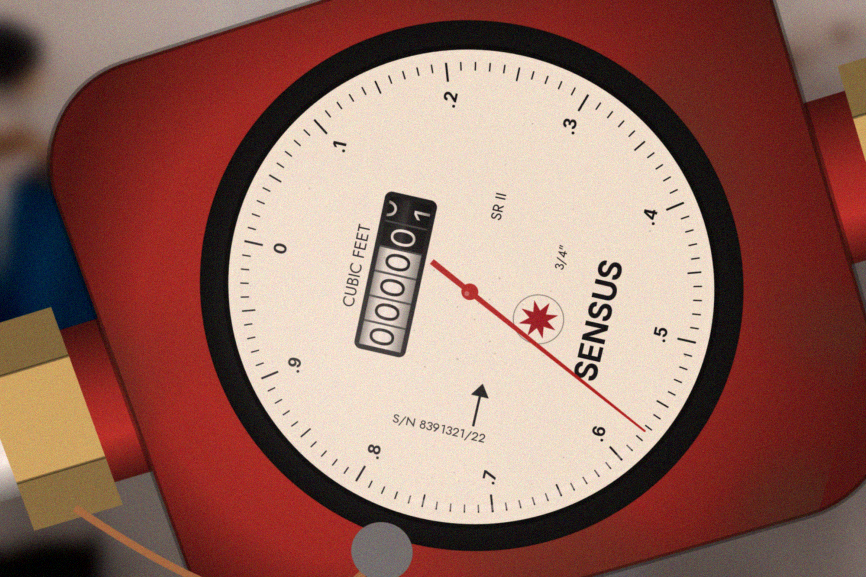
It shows {"value": 0.57, "unit": "ft³"}
